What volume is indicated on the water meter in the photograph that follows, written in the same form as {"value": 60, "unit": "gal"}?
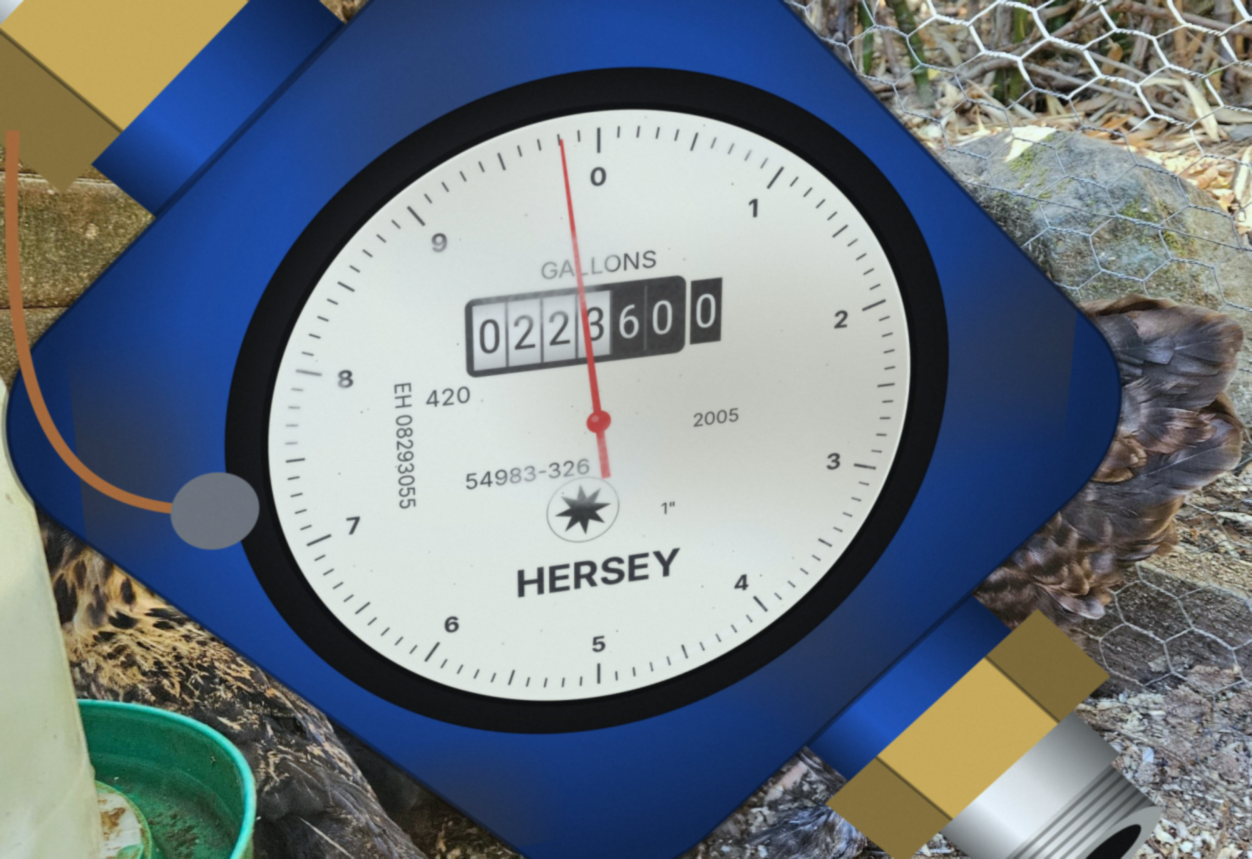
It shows {"value": 223599.8, "unit": "gal"}
